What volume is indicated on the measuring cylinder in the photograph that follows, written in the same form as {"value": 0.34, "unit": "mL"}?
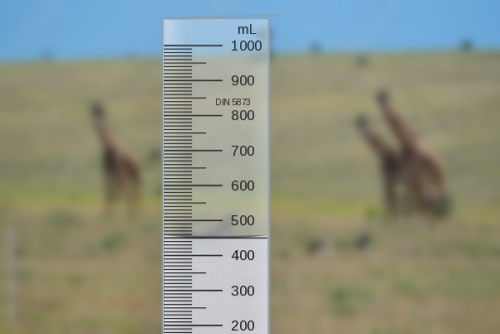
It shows {"value": 450, "unit": "mL"}
